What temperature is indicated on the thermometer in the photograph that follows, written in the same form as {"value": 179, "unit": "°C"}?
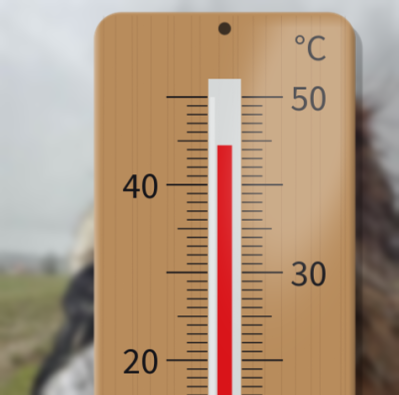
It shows {"value": 44.5, "unit": "°C"}
